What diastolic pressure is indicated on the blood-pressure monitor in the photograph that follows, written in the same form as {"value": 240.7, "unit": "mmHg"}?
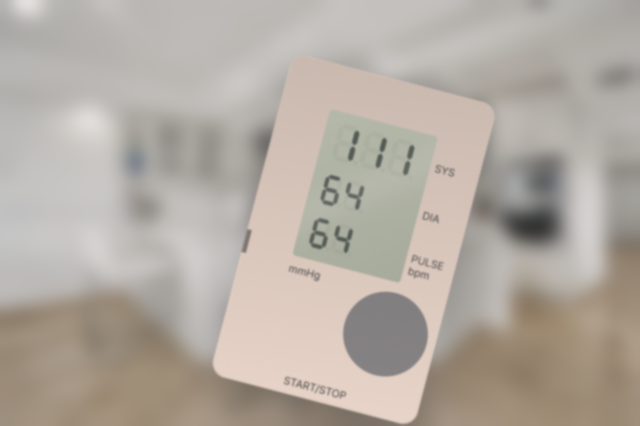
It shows {"value": 64, "unit": "mmHg"}
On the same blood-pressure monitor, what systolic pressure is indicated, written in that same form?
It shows {"value": 111, "unit": "mmHg"}
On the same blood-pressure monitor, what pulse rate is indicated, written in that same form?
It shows {"value": 64, "unit": "bpm"}
